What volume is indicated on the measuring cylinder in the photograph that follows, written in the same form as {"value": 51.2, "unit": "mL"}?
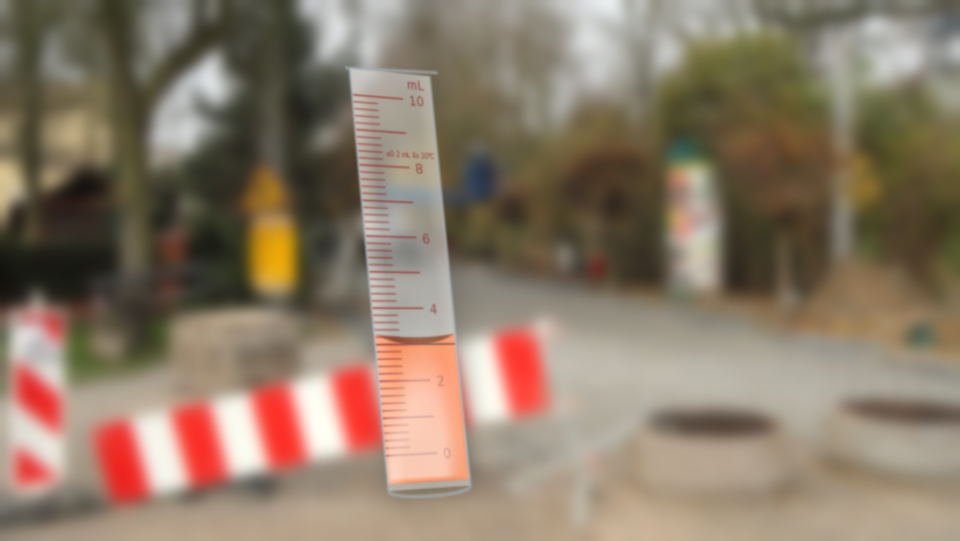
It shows {"value": 3, "unit": "mL"}
